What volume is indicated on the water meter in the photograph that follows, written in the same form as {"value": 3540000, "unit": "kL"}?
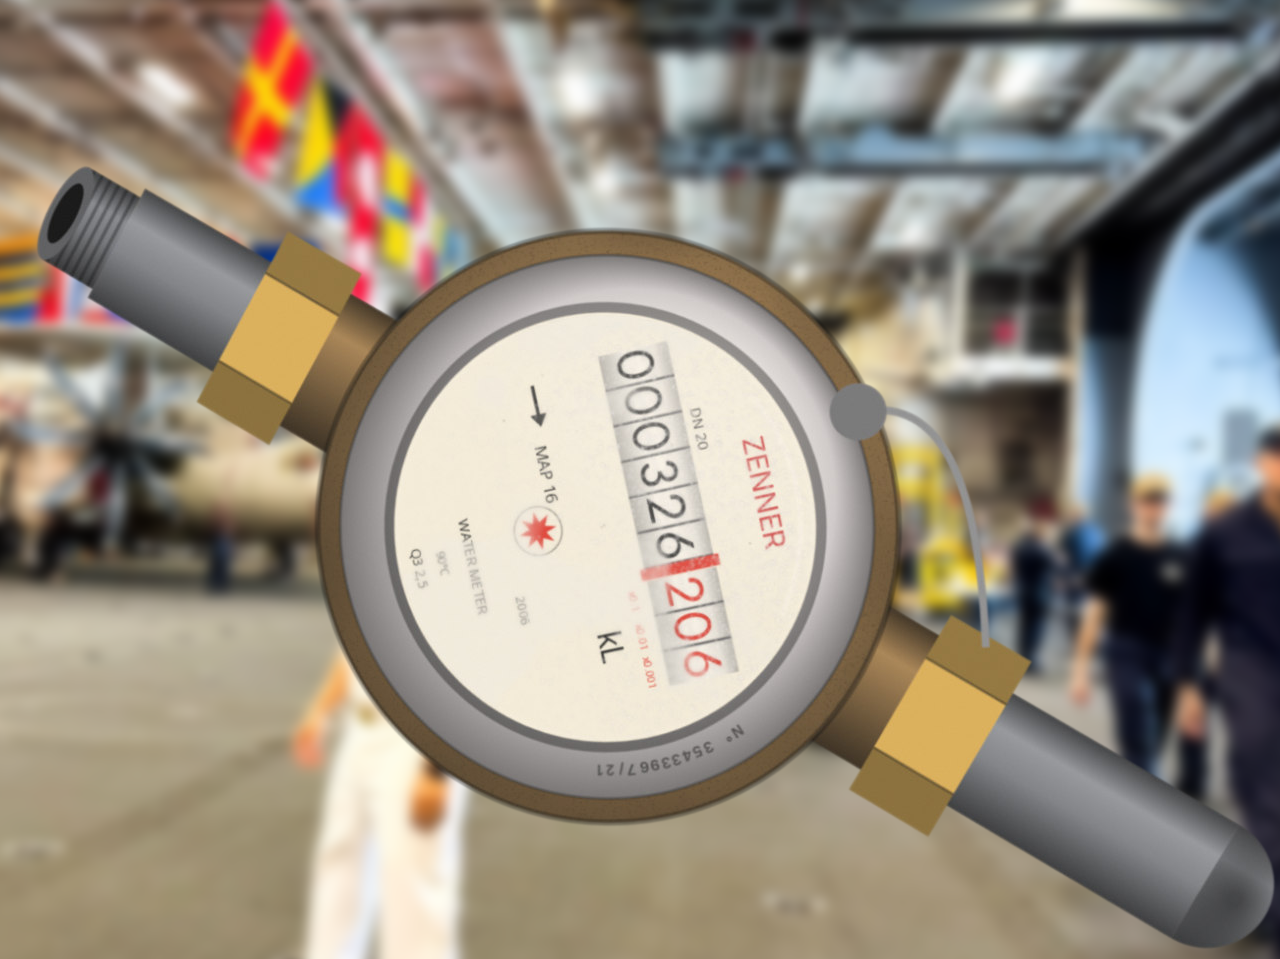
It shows {"value": 326.206, "unit": "kL"}
